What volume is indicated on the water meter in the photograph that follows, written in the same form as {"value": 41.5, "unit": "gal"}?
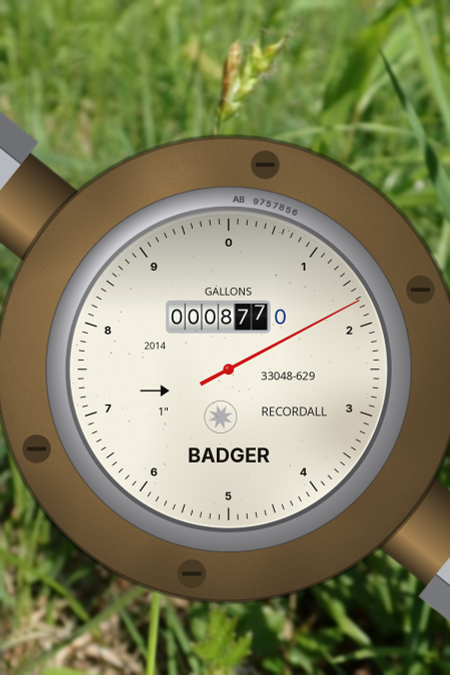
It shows {"value": 8771.7, "unit": "gal"}
